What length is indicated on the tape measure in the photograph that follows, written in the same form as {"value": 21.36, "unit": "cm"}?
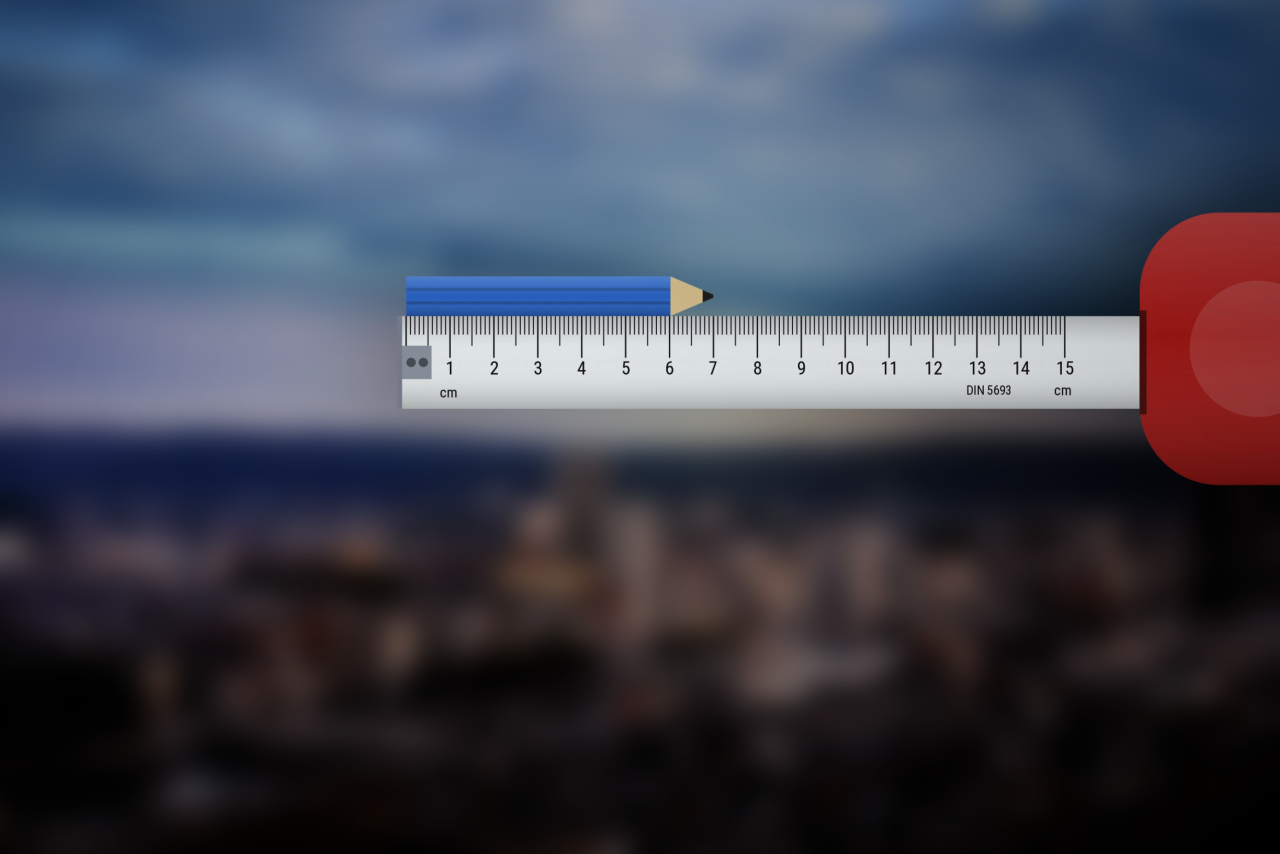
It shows {"value": 7, "unit": "cm"}
